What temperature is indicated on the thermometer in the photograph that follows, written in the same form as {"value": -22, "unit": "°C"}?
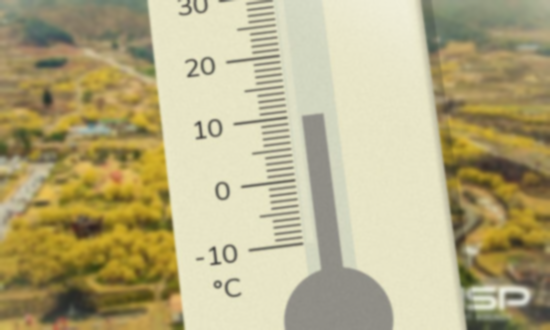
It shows {"value": 10, "unit": "°C"}
